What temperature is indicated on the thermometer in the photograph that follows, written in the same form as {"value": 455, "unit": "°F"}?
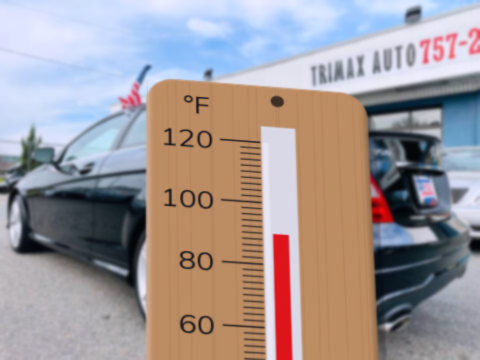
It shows {"value": 90, "unit": "°F"}
